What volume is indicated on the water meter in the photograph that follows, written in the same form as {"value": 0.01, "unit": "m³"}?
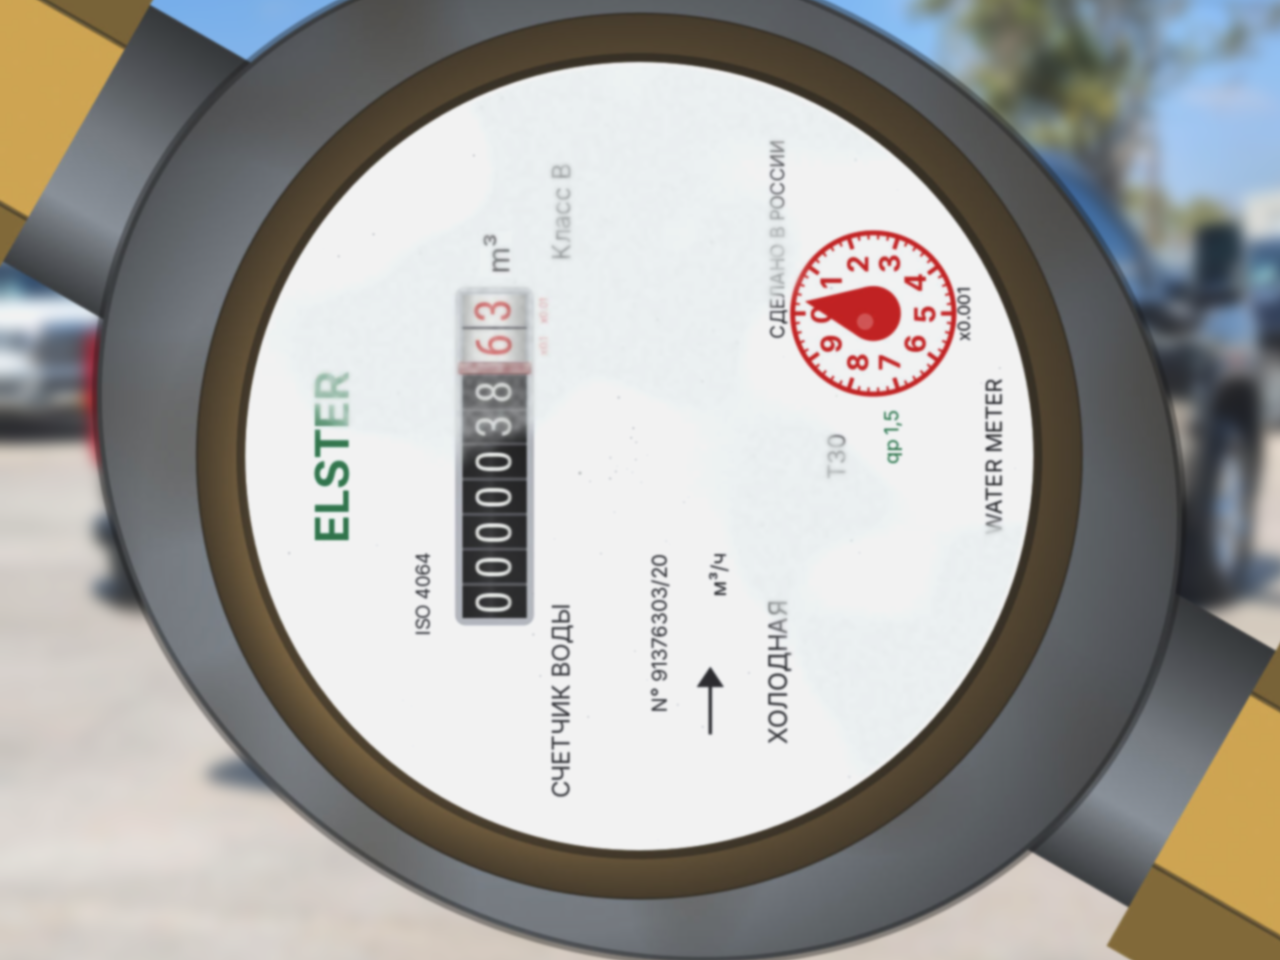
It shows {"value": 38.630, "unit": "m³"}
